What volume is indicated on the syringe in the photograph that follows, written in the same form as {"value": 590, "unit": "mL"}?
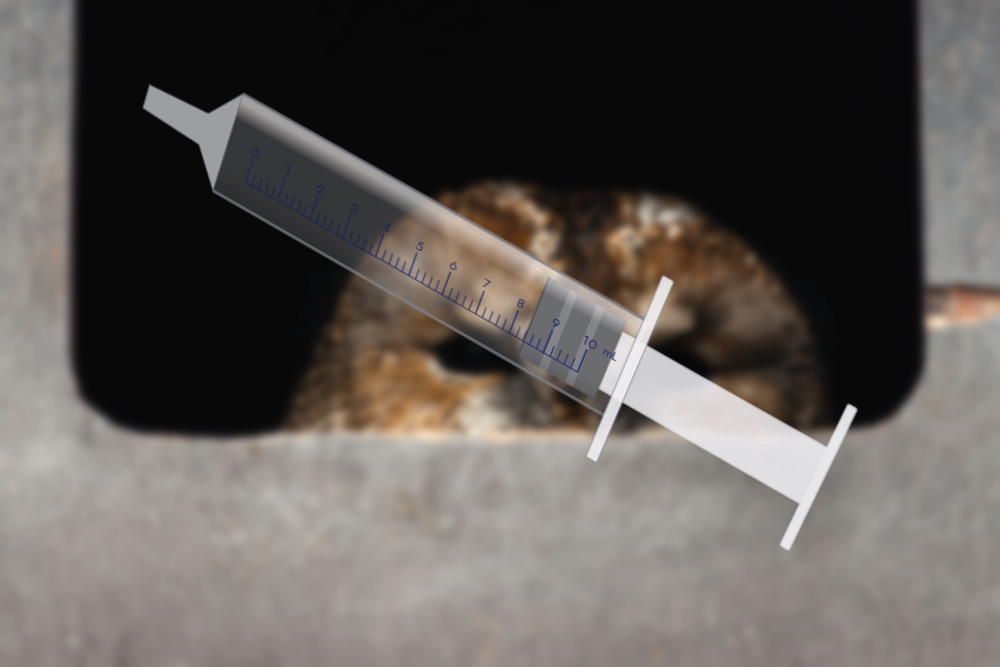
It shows {"value": 8.4, "unit": "mL"}
